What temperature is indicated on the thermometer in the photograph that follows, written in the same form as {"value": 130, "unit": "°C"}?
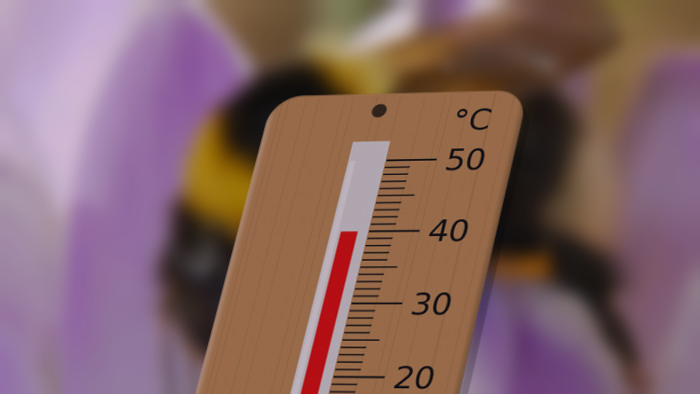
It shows {"value": 40, "unit": "°C"}
